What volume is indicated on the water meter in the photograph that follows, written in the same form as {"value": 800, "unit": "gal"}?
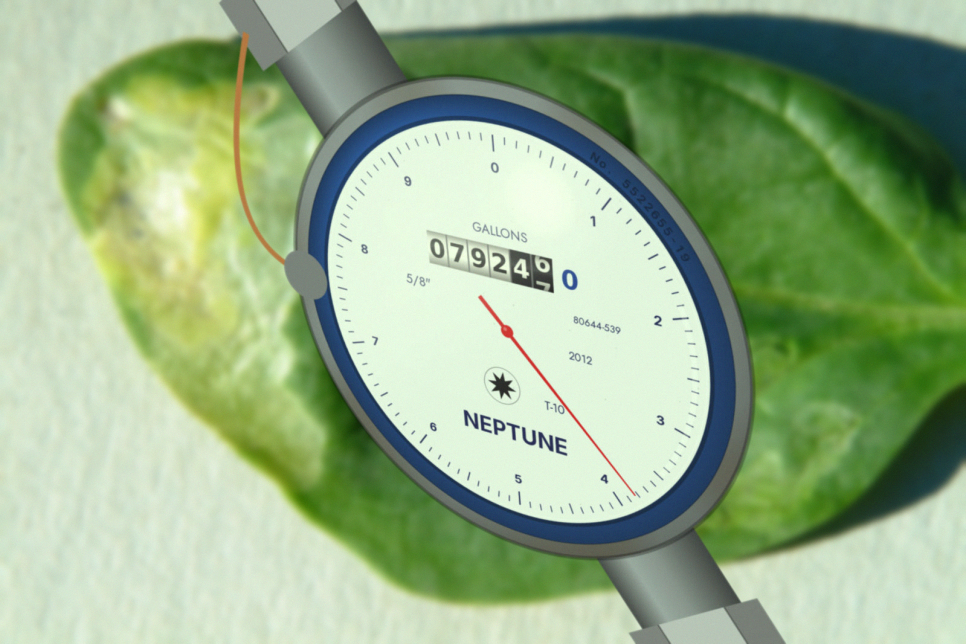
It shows {"value": 792463.8, "unit": "gal"}
